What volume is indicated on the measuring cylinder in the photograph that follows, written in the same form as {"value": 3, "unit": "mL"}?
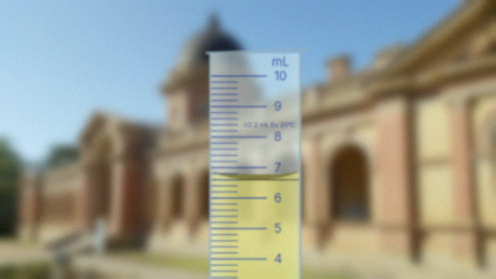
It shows {"value": 6.6, "unit": "mL"}
